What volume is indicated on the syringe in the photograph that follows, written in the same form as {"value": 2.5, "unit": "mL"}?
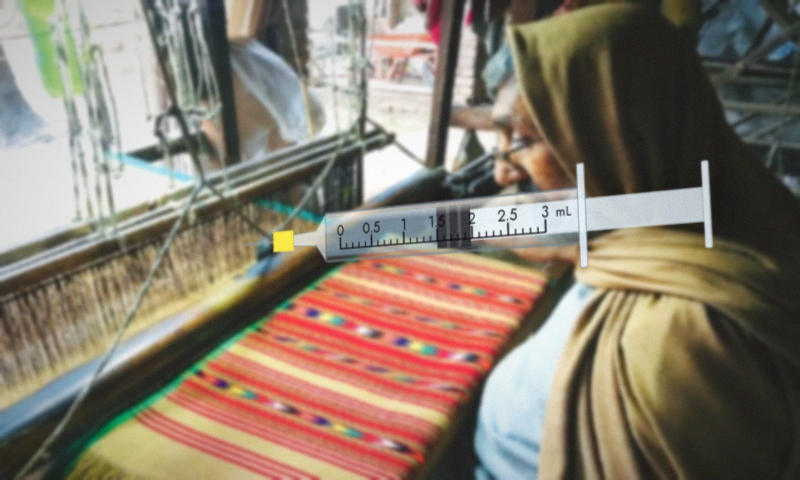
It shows {"value": 1.5, "unit": "mL"}
